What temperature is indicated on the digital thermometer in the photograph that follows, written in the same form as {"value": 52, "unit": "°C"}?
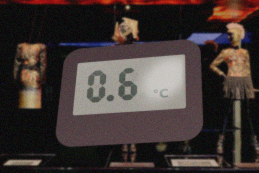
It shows {"value": 0.6, "unit": "°C"}
